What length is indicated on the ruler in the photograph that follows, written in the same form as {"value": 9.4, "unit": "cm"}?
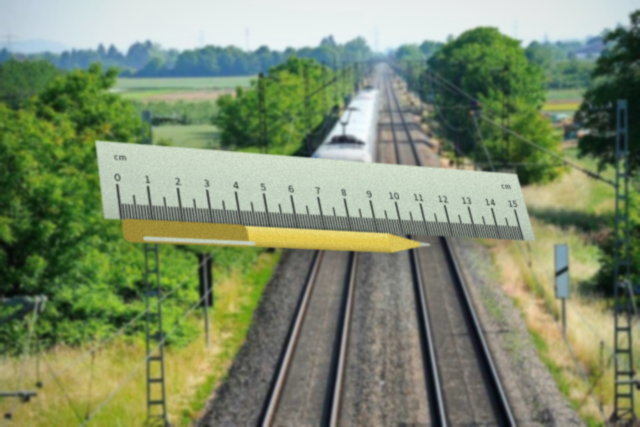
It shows {"value": 11, "unit": "cm"}
